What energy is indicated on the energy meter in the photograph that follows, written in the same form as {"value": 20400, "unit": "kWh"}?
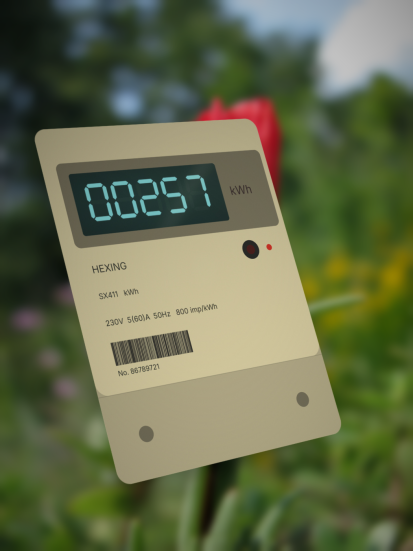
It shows {"value": 257, "unit": "kWh"}
